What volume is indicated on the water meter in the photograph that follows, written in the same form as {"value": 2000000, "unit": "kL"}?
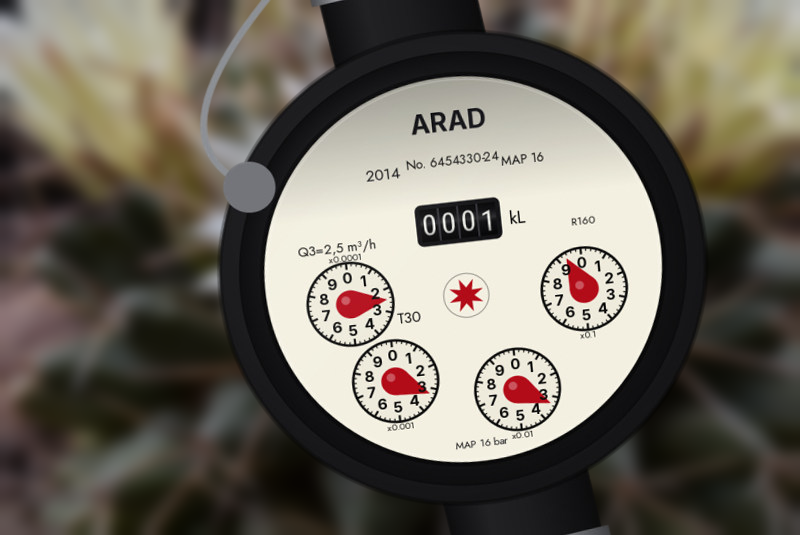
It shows {"value": 0.9332, "unit": "kL"}
